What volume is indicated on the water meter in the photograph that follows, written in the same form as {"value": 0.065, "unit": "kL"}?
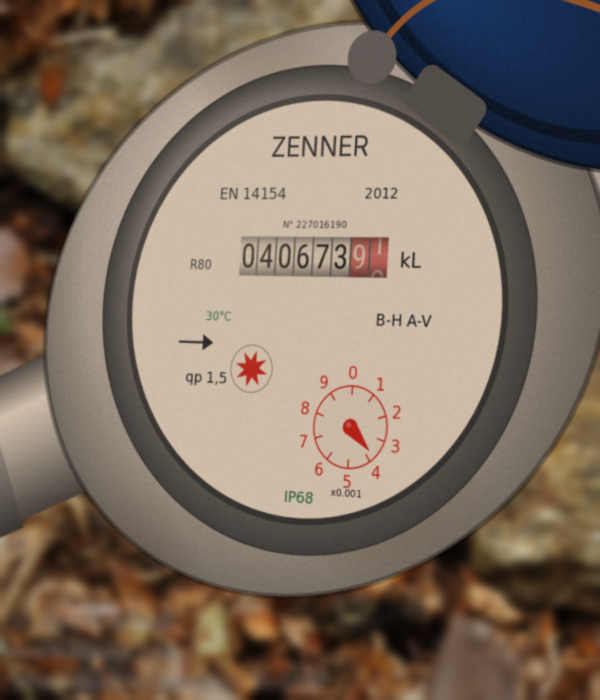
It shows {"value": 40673.913, "unit": "kL"}
